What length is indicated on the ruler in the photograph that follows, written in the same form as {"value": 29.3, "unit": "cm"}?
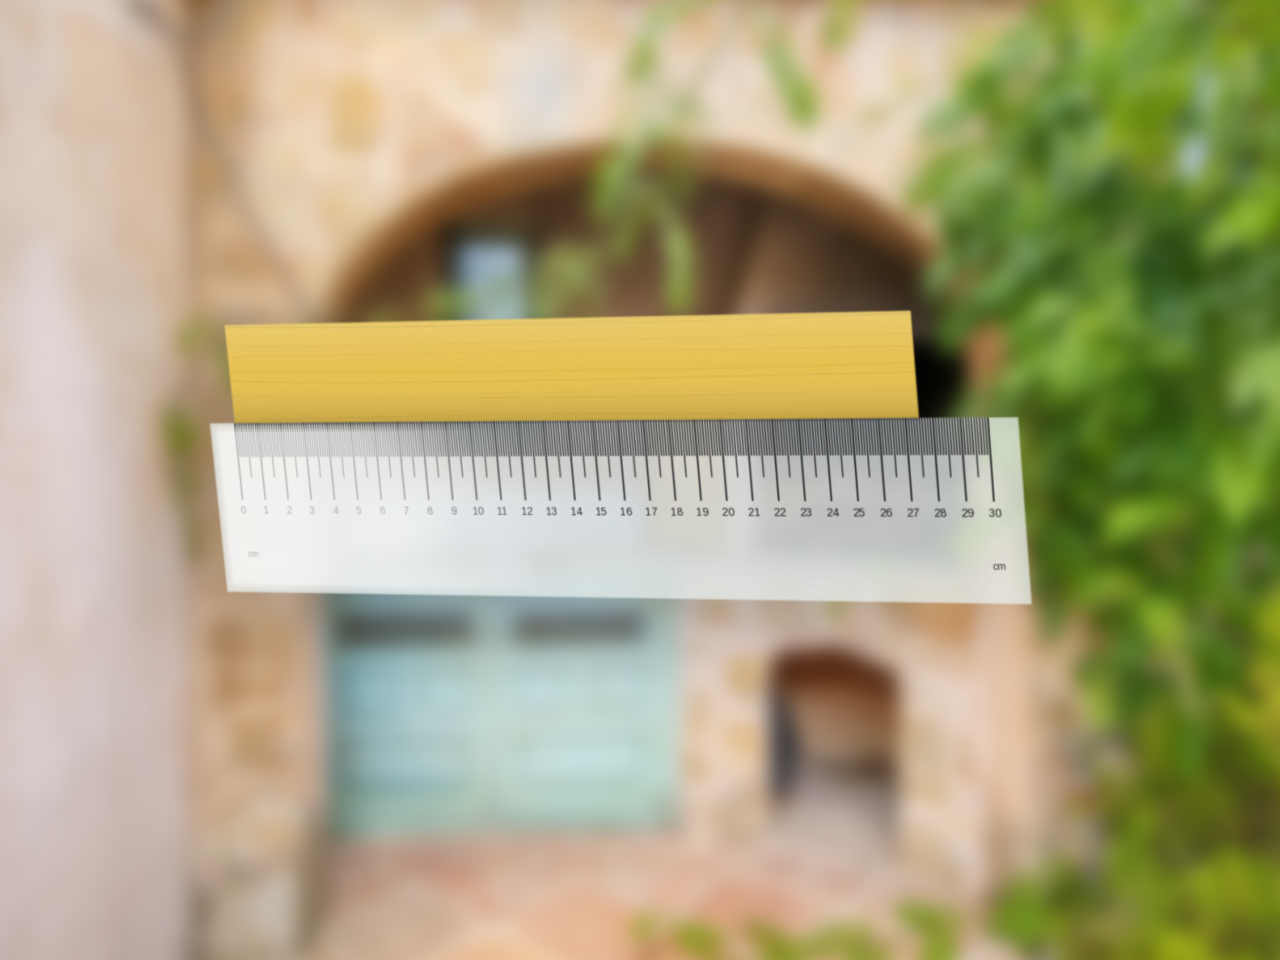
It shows {"value": 27.5, "unit": "cm"}
